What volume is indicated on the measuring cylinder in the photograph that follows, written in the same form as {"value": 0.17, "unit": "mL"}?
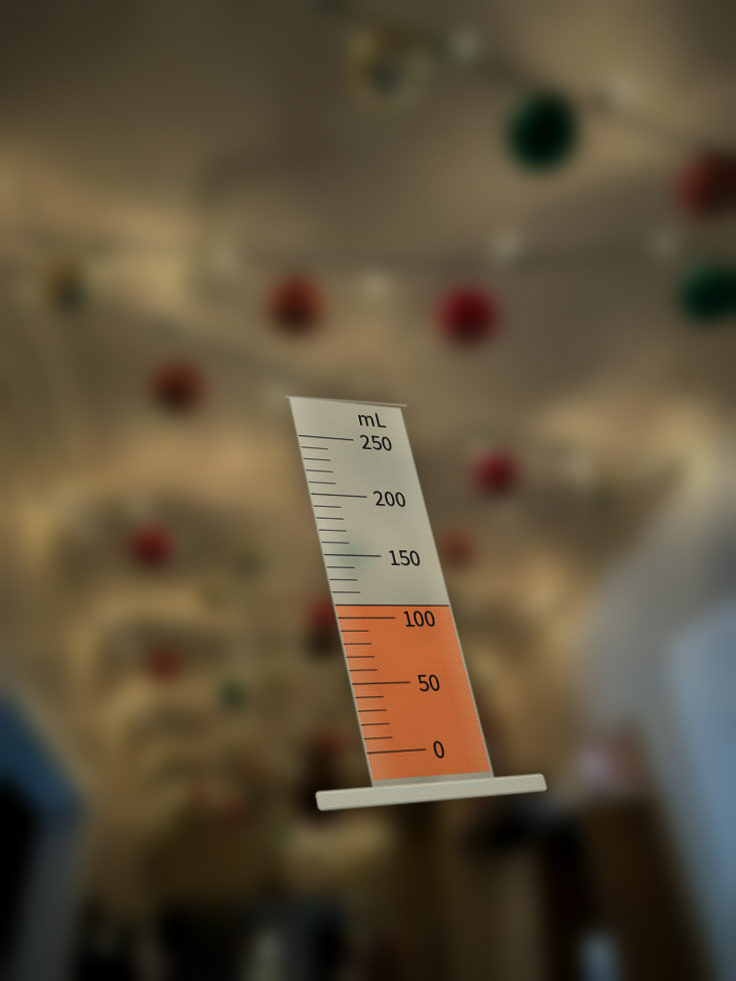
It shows {"value": 110, "unit": "mL"}
